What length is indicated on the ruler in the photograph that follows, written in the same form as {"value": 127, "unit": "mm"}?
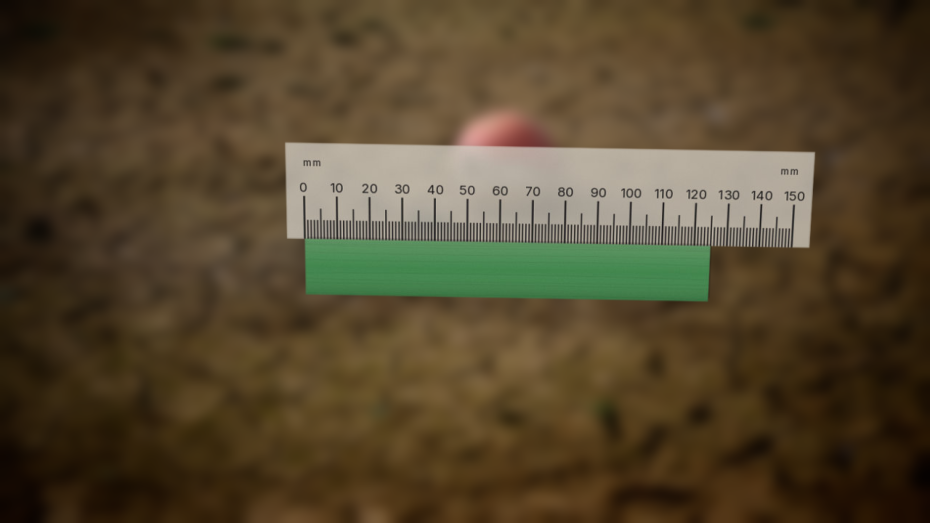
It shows {"value": 125, "unit": "mm"}
